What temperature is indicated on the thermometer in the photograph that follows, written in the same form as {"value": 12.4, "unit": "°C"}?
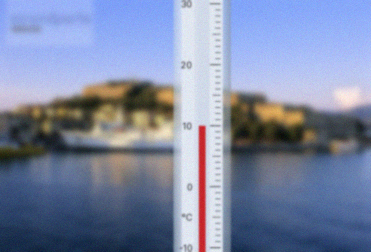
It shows {"value": 10, "unit": "°C"}
